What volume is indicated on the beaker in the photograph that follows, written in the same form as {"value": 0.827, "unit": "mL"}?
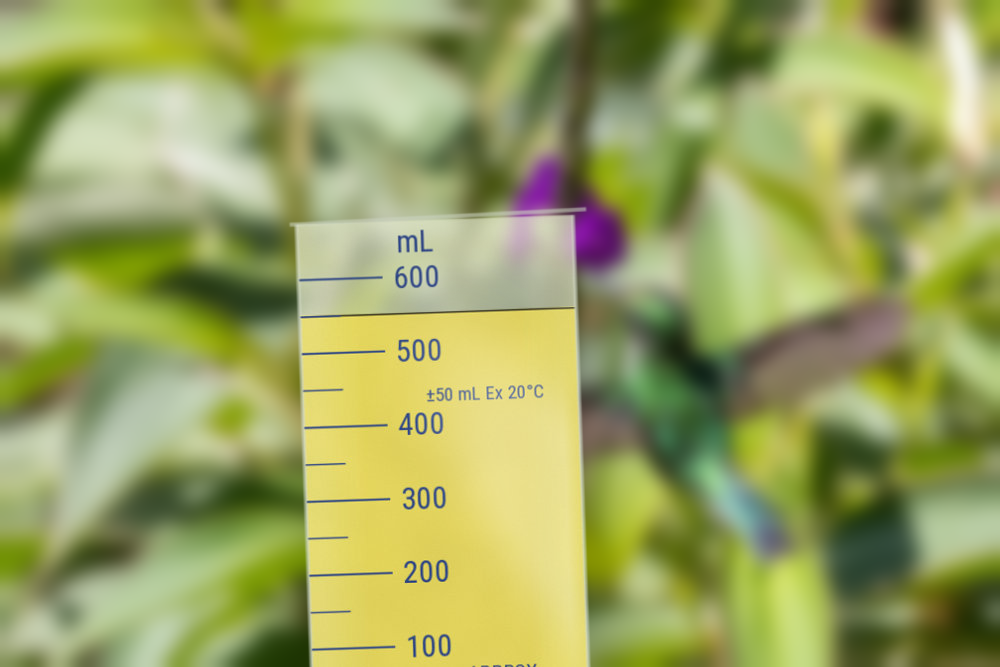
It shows {"value": 550, "unit": "mL"}
